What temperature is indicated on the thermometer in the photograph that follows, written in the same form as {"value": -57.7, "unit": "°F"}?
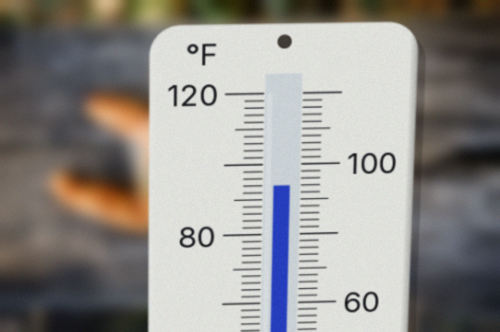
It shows {"value": 94, "unit": "°F"}
